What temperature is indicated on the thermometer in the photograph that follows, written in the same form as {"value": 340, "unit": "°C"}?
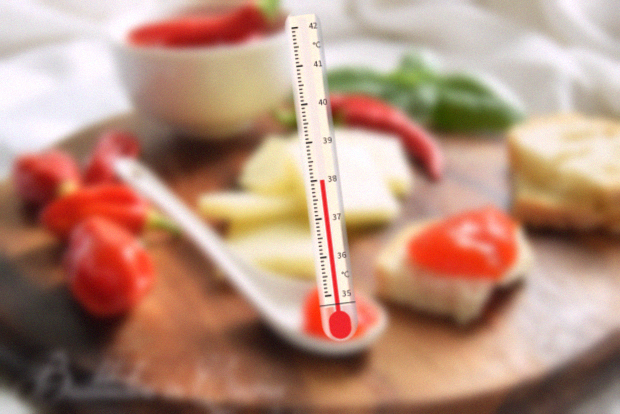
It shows {"value": 38, "unit": "°C"}
